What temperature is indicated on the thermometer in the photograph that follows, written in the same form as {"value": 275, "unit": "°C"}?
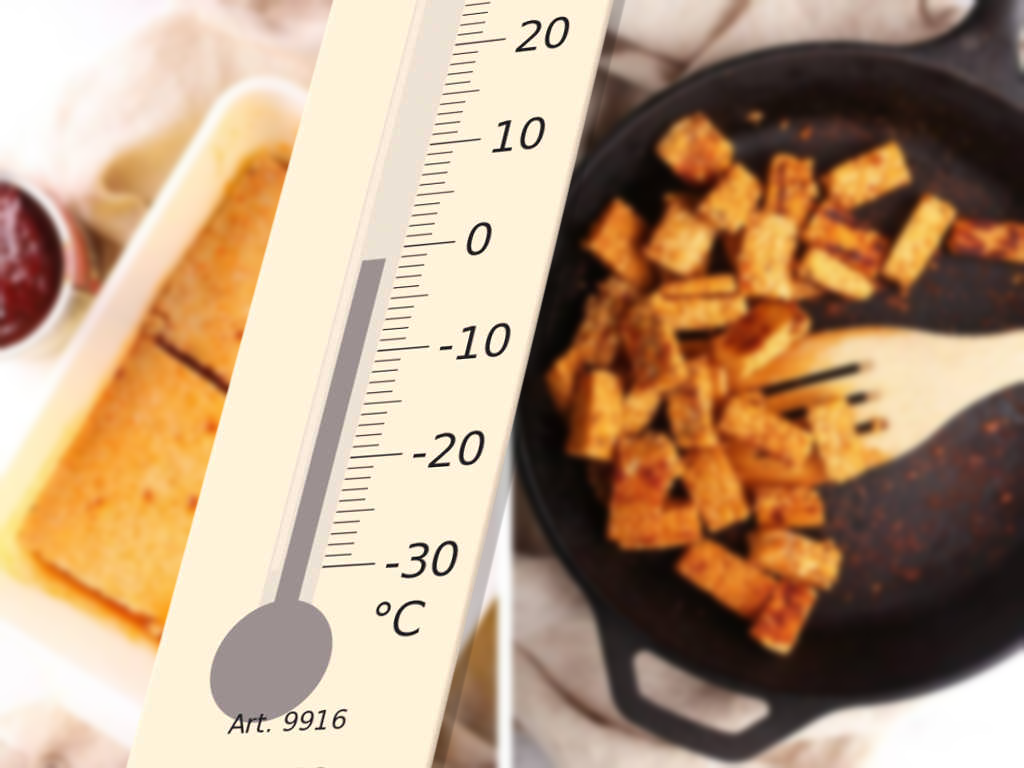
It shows {"value": -1, "unit": "°C"}
